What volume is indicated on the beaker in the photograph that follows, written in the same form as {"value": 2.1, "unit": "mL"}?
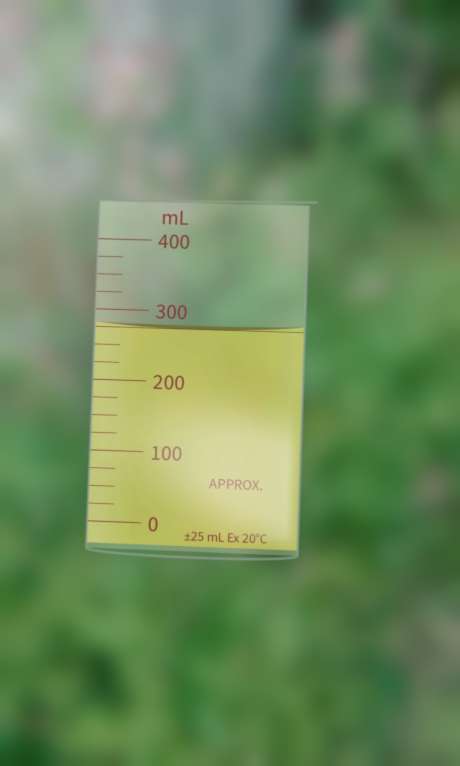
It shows {"value": 275, "unit": "mL"}
